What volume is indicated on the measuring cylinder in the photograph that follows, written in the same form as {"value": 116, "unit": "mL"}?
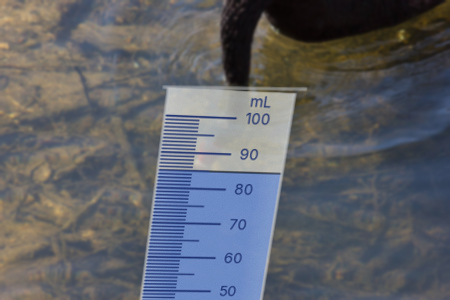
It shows {"value": 85, "unit": "mL"}
